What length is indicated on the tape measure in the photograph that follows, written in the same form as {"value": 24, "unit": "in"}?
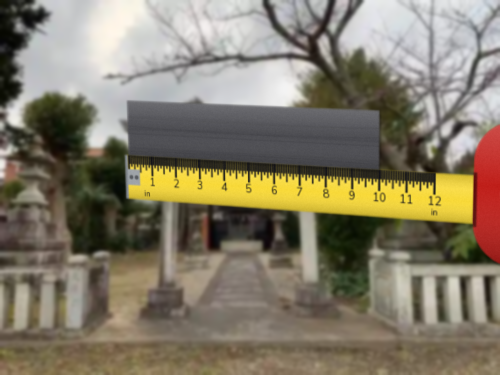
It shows {"value": 10, "unit": "in"}
